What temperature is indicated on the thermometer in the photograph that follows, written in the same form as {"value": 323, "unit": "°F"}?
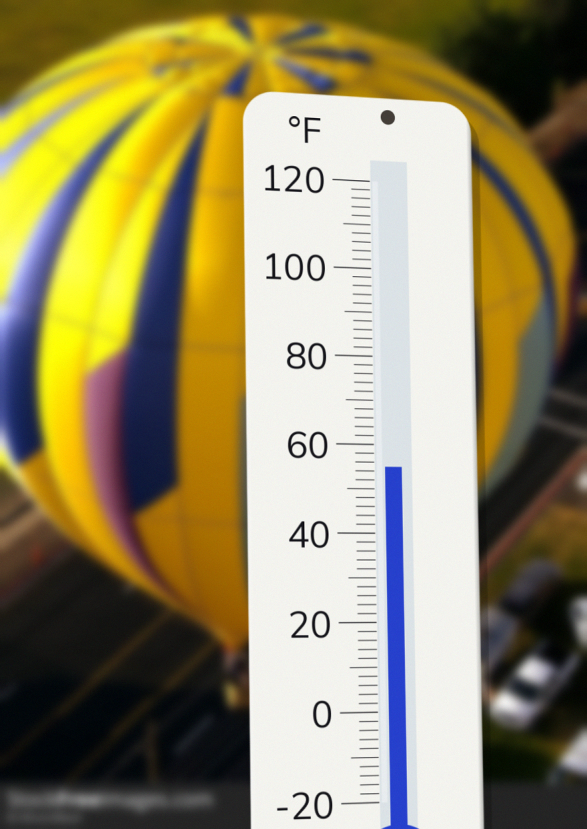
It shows {"value": 55, "unit": "°F"}
